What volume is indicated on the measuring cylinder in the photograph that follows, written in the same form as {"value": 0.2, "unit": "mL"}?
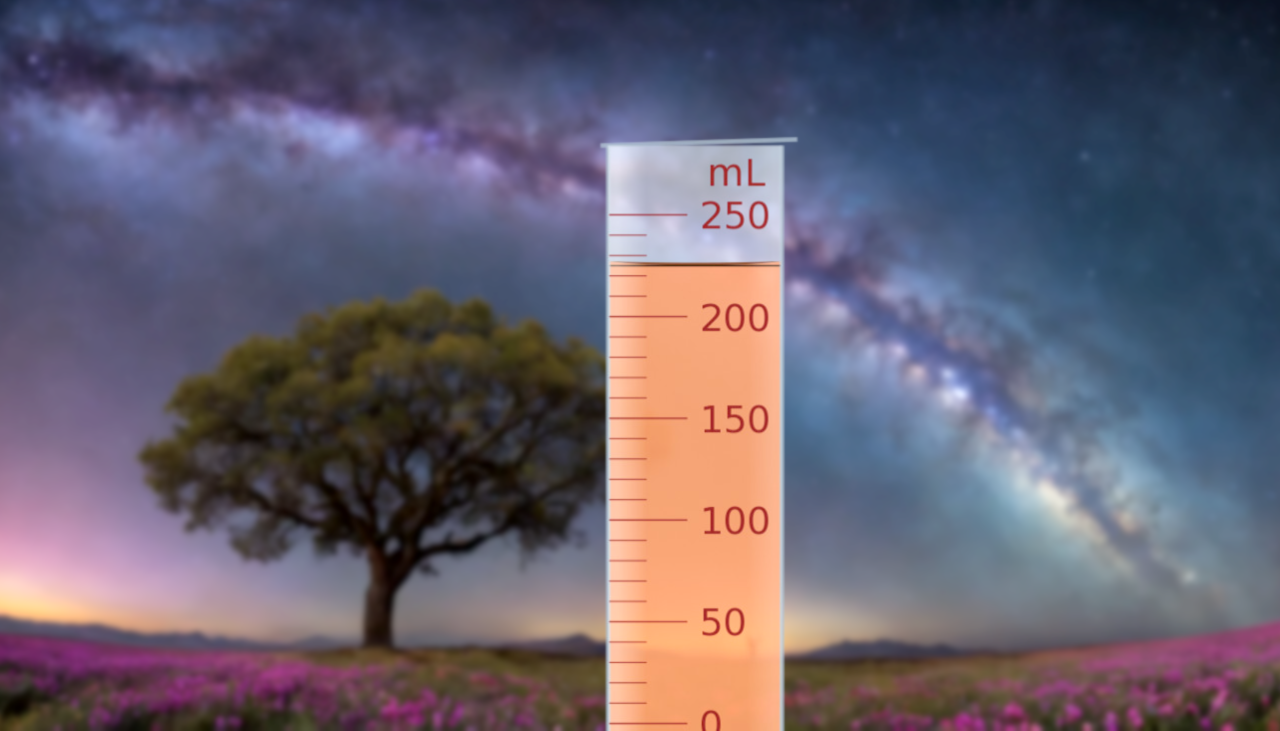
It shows {"value": 225, "unit": "mL"}
